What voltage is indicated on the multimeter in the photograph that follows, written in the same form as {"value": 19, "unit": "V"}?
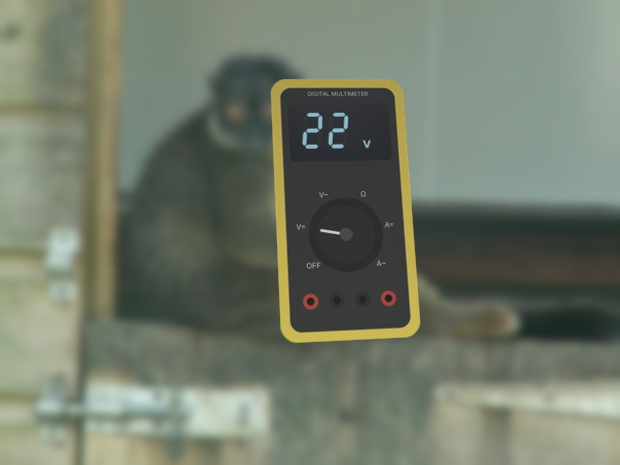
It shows {"value": 22, "unit": "V"}
